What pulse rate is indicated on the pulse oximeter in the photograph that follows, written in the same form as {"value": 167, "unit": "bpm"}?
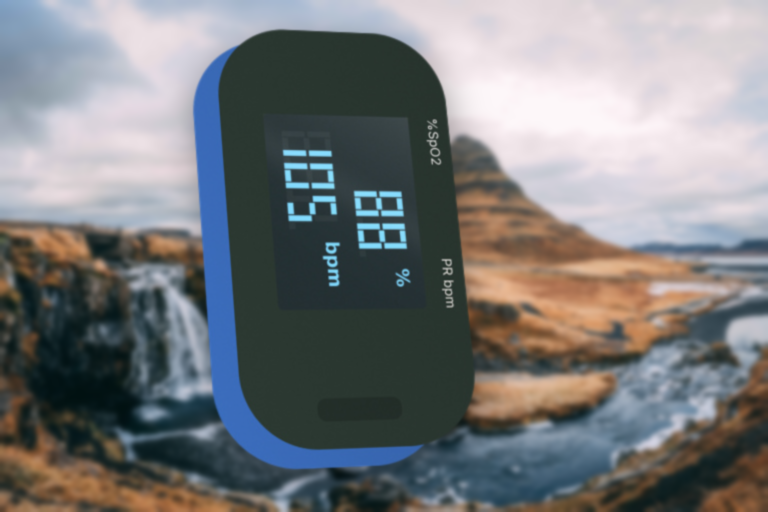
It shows {"value": 105, "unit": "bpm"}
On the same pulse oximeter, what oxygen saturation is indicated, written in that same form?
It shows {"value": 88, "unit": "%"}
